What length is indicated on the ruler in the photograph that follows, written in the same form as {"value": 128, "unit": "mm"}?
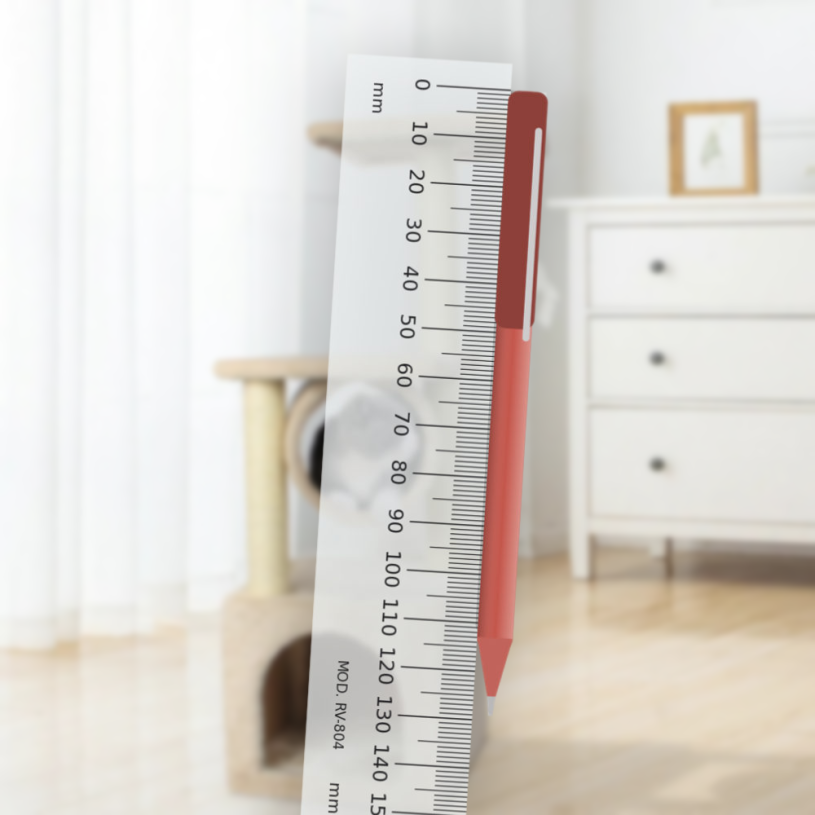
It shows {"value": 129, "unit": "mm"}
